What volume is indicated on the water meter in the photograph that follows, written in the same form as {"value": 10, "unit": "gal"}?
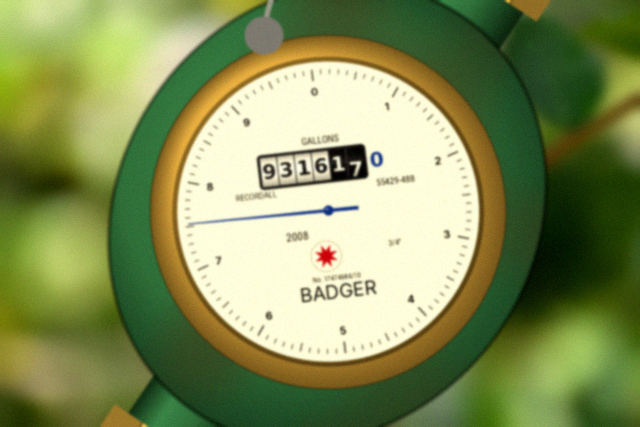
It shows {"value": 9316167.5, "unit": "gal"}
